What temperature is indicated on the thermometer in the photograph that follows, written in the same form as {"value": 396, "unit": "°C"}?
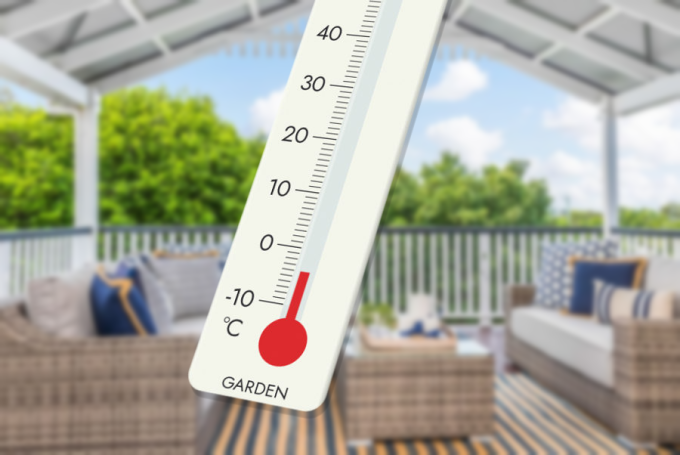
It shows {"value": -4, "unit": "°C"}
